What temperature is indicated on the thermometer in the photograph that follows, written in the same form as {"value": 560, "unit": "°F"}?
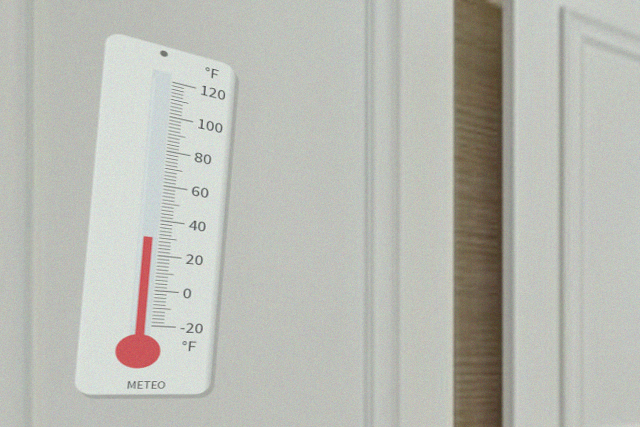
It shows {"value": 30, "unit": "°F"}
